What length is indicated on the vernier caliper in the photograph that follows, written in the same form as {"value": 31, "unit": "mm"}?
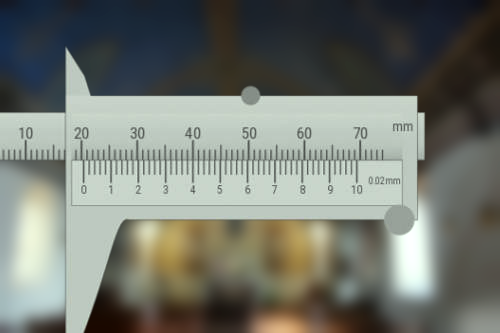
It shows {"value": 20.4, "unit": "mm"}
